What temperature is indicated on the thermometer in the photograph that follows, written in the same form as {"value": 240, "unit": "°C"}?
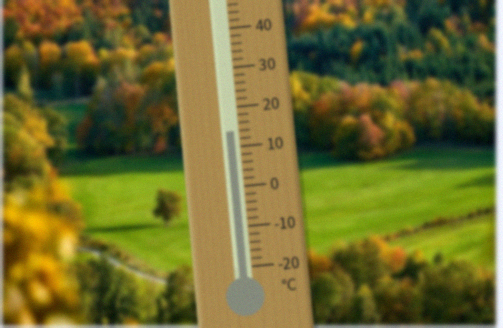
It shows {"value": 14, "unit": "°C"}
